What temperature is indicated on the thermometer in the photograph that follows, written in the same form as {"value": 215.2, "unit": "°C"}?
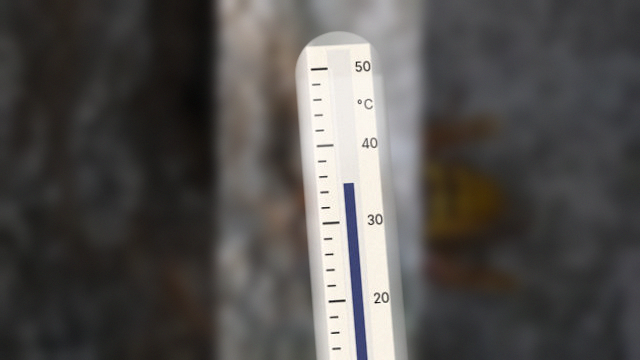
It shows {"value": 35, "unit": "°C"}
